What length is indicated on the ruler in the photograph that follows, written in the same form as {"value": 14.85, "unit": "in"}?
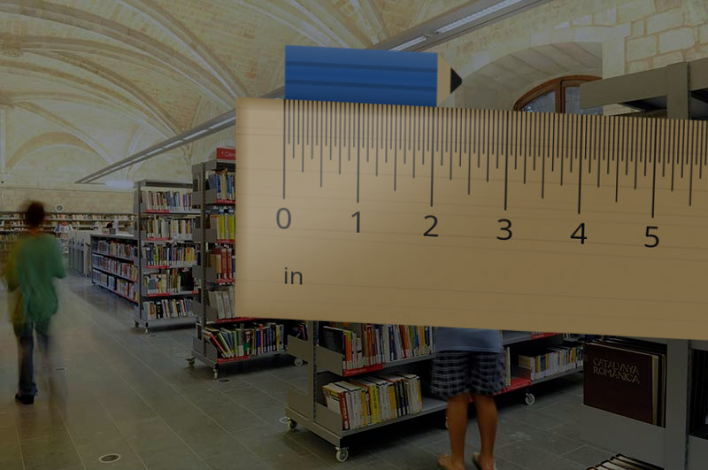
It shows {"value": 2.375, "unit": "in"}
